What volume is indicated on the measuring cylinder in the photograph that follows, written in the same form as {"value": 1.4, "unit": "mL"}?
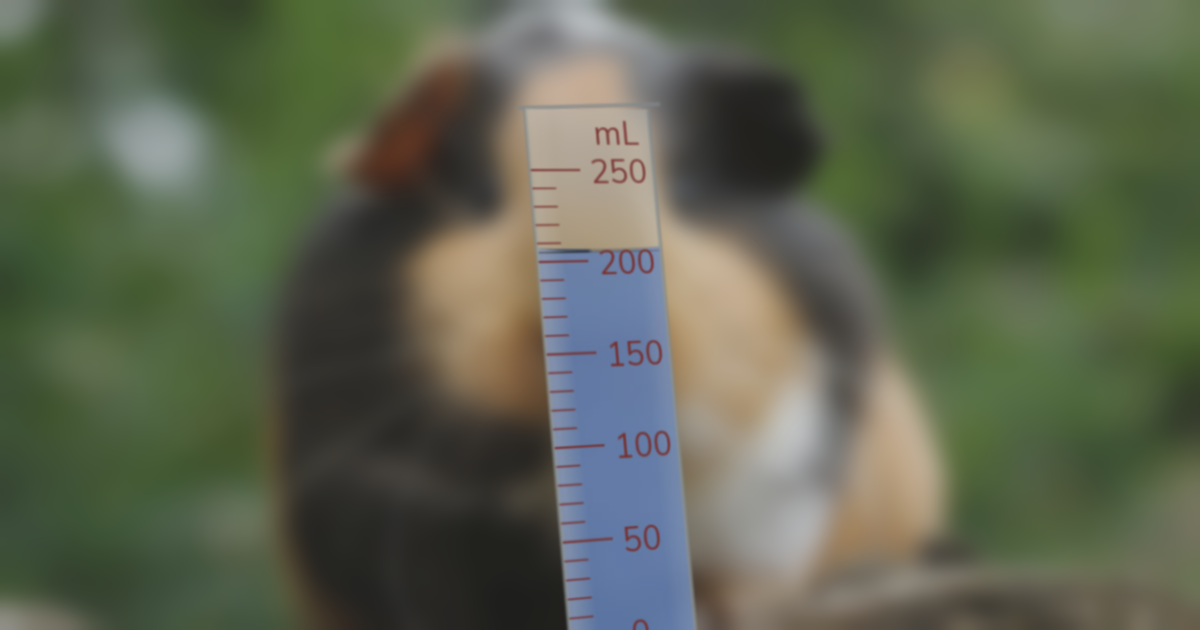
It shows {"value": 205, "unit": "mL"}
